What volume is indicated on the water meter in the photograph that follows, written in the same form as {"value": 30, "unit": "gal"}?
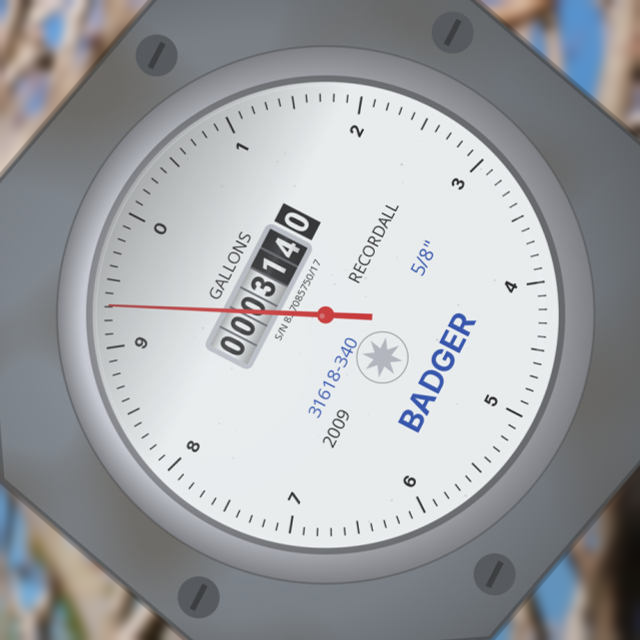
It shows {"value": 3139.3, "unit": "gal"}
